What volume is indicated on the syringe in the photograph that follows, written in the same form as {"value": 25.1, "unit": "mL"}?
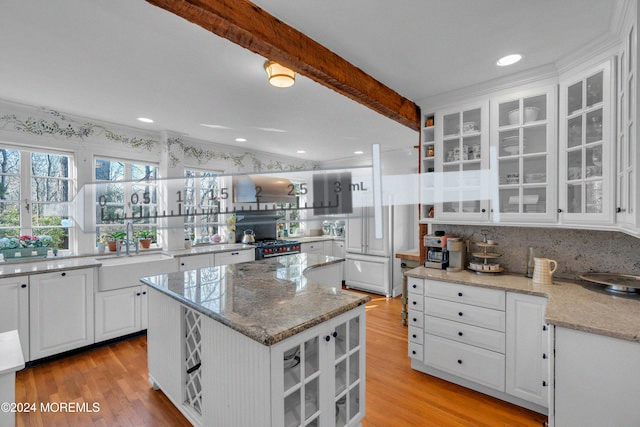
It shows {"value": 2.7, "unit": "mL"}
